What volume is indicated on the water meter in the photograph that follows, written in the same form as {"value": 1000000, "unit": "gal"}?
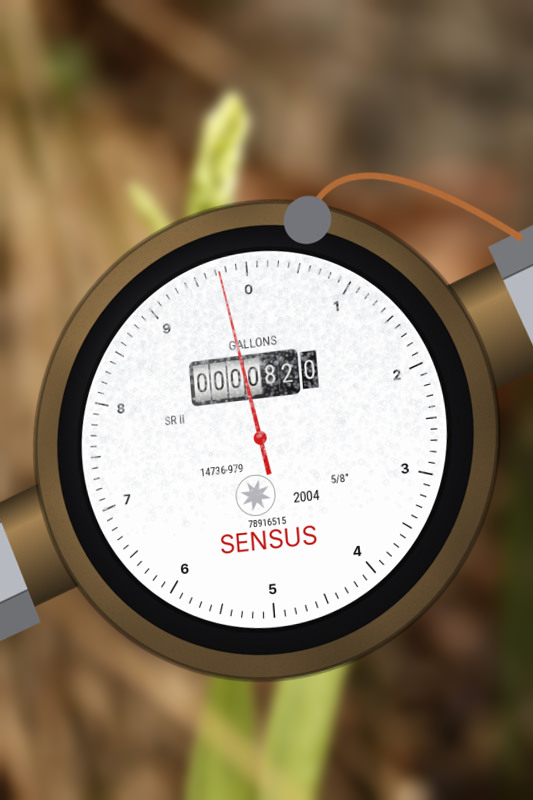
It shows {"value": 819.7, "unit": "gal"}
